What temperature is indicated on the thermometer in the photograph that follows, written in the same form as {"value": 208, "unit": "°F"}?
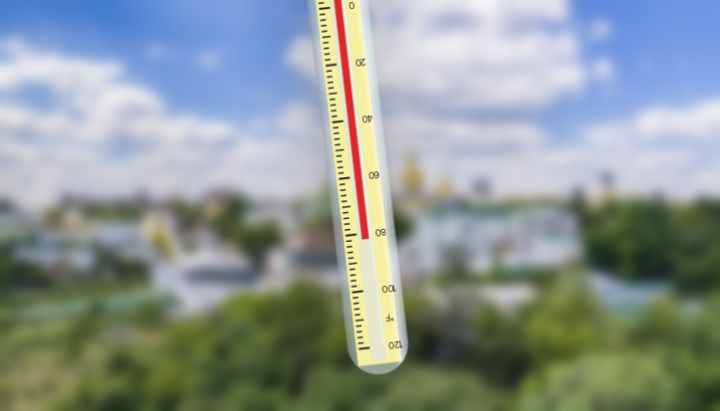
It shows {"value": 82, "unit": "°F"}
